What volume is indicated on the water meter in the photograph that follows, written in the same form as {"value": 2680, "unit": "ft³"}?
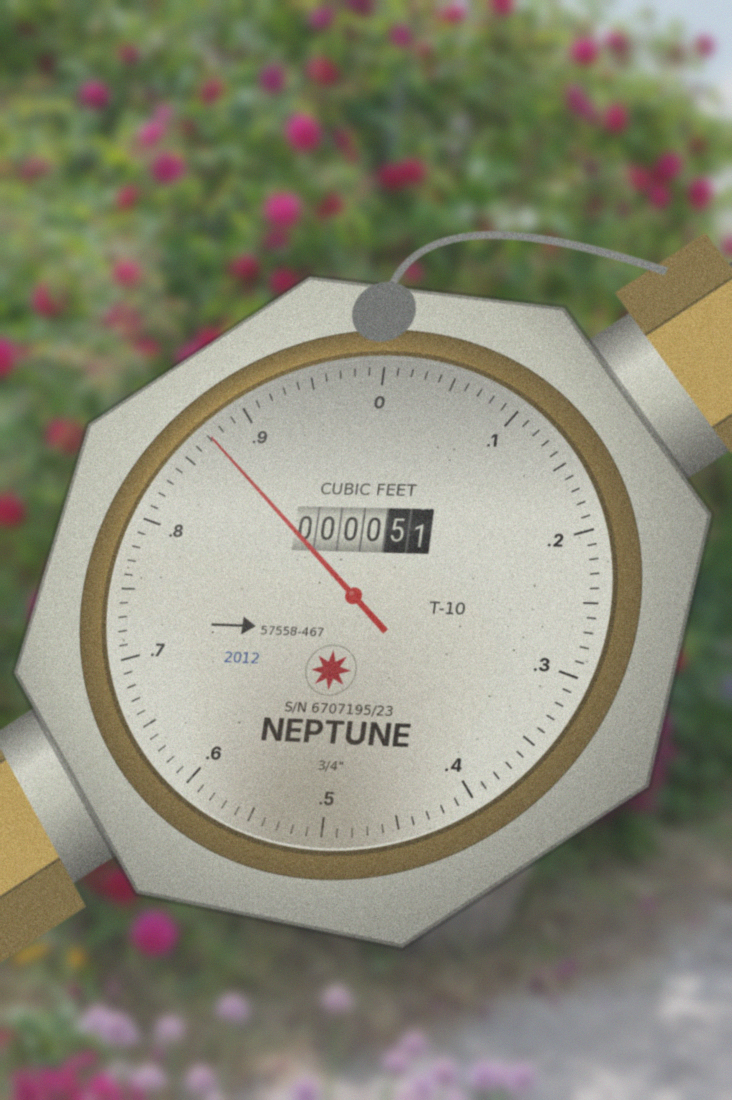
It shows {"value": 50.87, "unit": "ft³"}
